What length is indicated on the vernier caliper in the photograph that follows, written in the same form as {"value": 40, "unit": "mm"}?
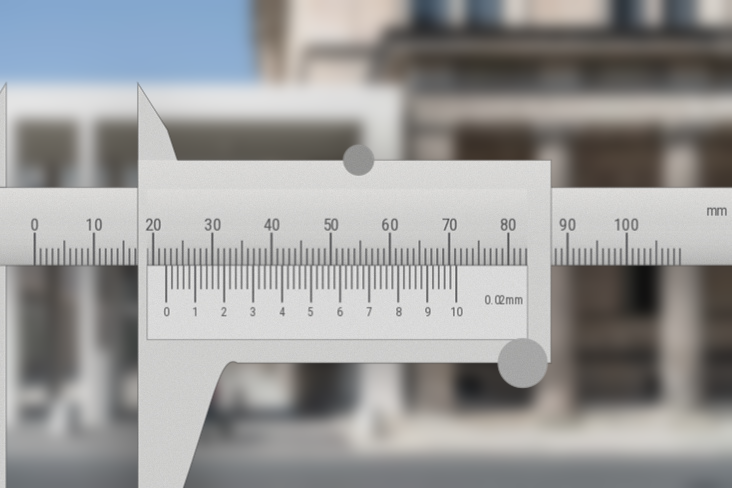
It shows {"value": 22.2, "unit": "mm"}
